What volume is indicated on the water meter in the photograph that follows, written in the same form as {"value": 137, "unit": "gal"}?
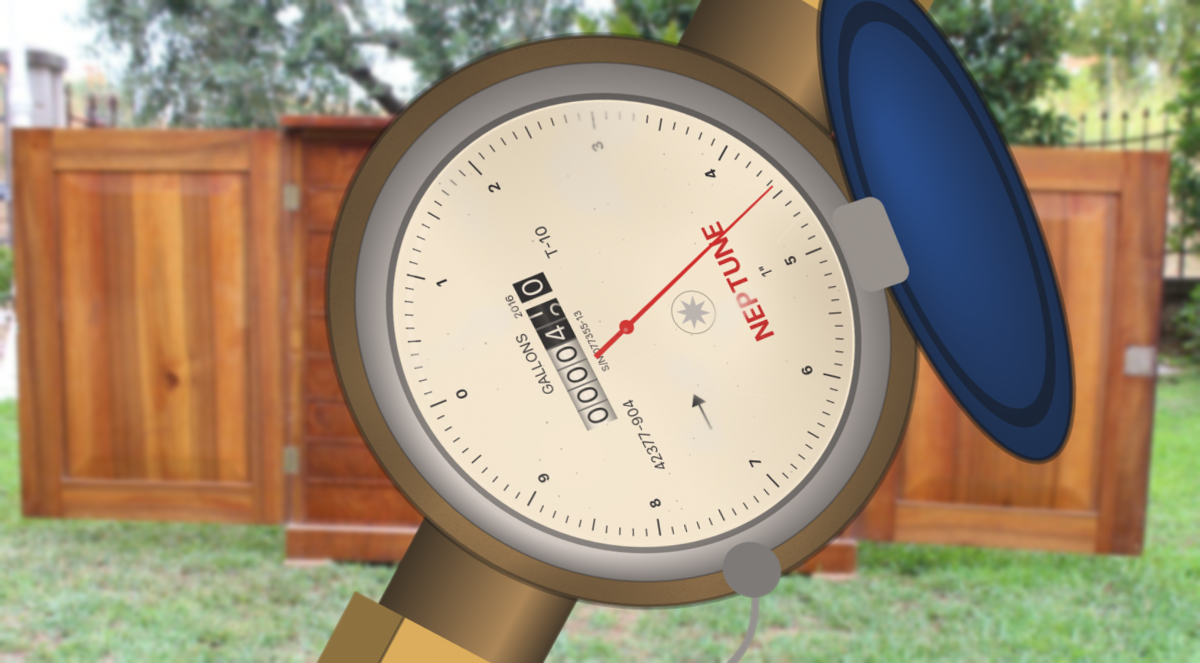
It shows {"value": 414.4, "unit": "gal"}
